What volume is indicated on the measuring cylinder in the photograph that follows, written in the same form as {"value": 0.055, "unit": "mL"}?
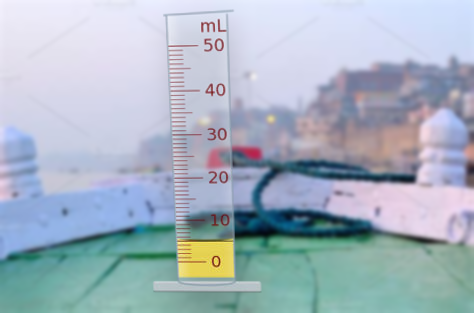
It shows {"value": 5, "unit": "mL"}
